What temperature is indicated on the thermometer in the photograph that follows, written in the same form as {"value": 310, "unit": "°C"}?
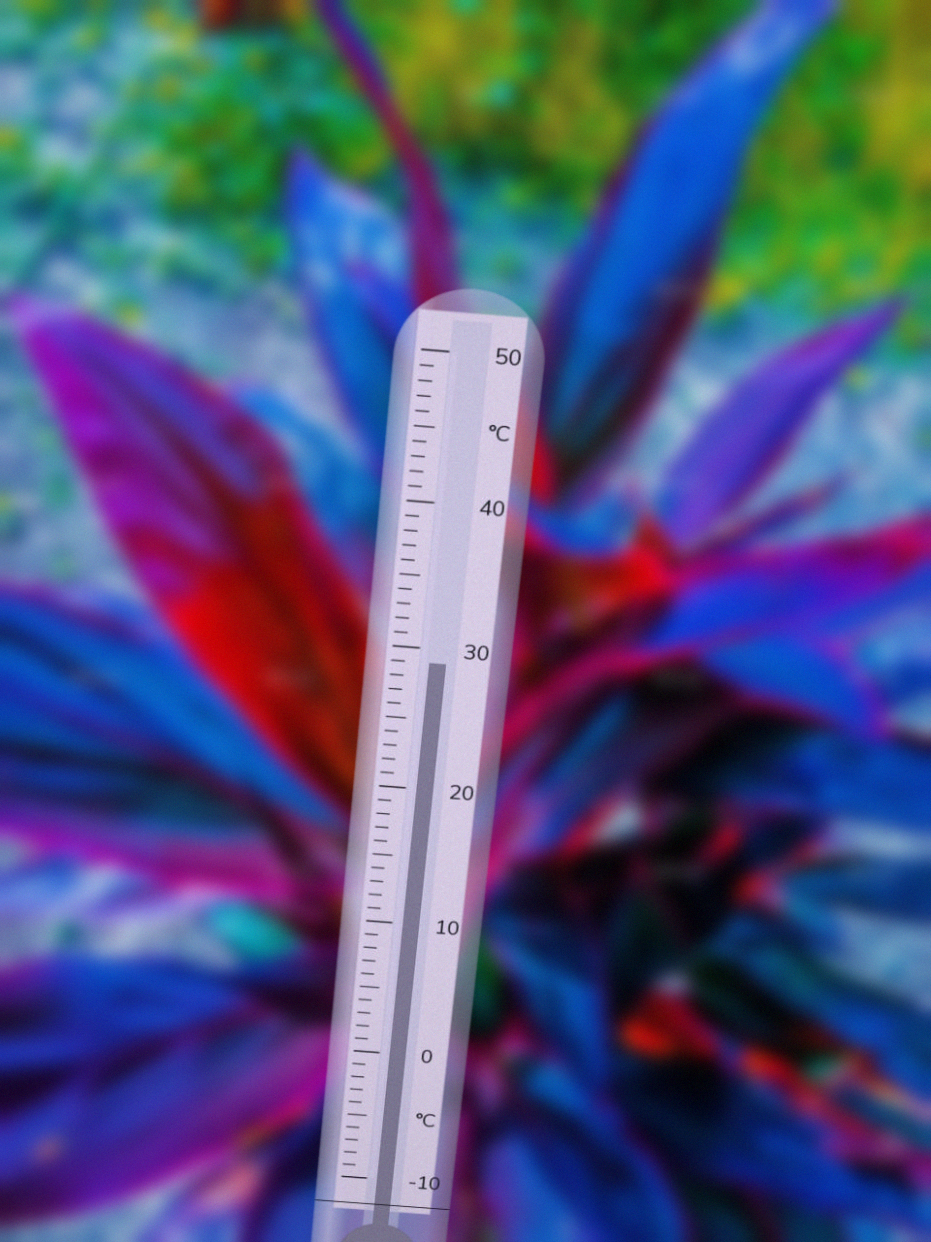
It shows {"value": 29, "unit": "°C"}
